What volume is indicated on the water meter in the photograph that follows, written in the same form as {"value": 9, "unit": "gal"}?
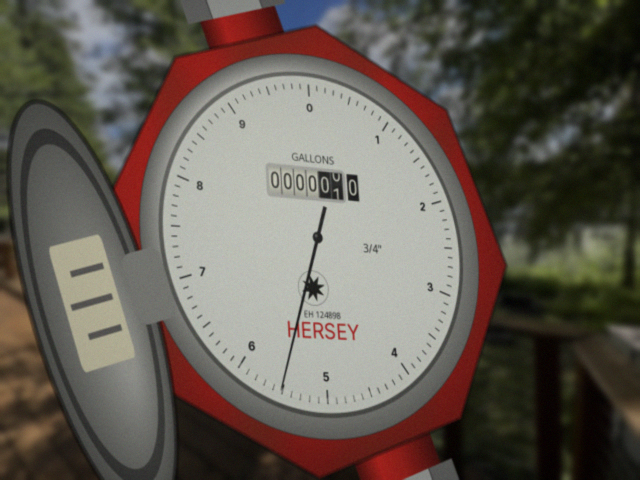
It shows {"value": 5.5, "unit": "gal"}
